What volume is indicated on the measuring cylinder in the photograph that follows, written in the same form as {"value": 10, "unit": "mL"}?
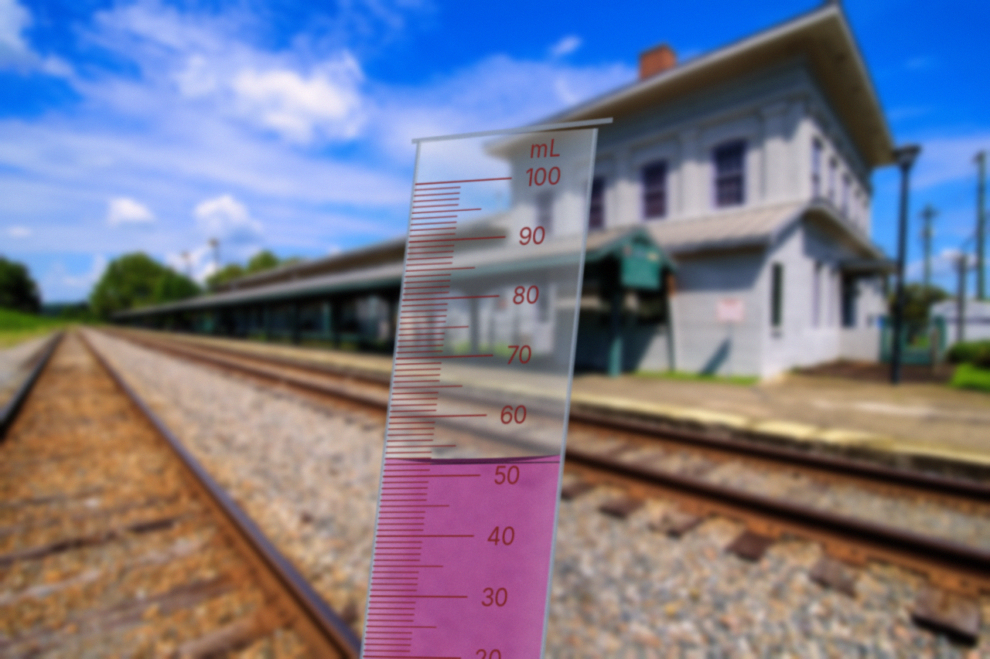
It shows {"value": 52, "unit": "mL"}
